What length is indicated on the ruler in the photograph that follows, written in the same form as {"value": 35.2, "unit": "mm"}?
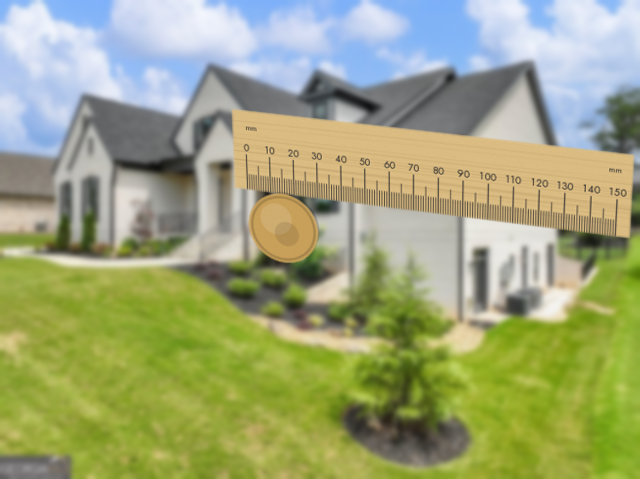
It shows {"value": 30, "unit": "mm"}
